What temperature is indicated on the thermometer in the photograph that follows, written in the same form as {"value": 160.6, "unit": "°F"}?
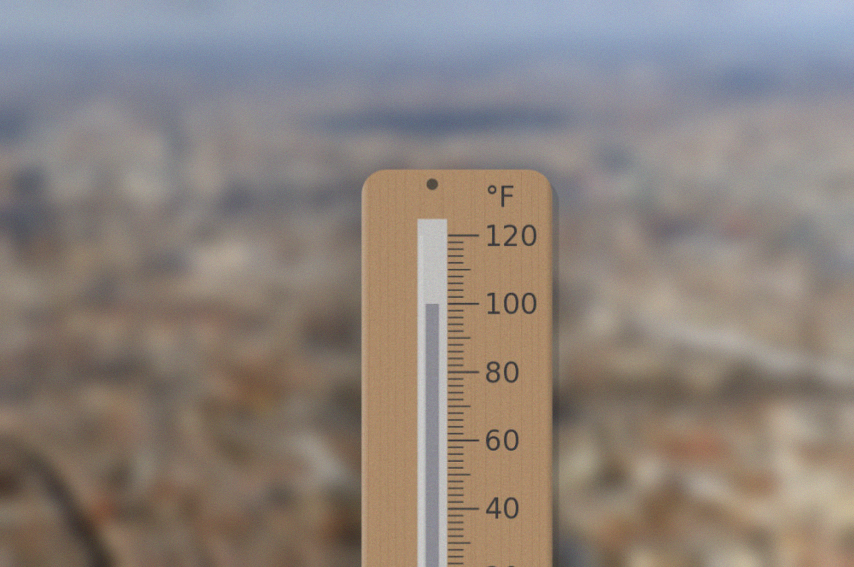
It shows {"value": 100, "unit": "°F"}
